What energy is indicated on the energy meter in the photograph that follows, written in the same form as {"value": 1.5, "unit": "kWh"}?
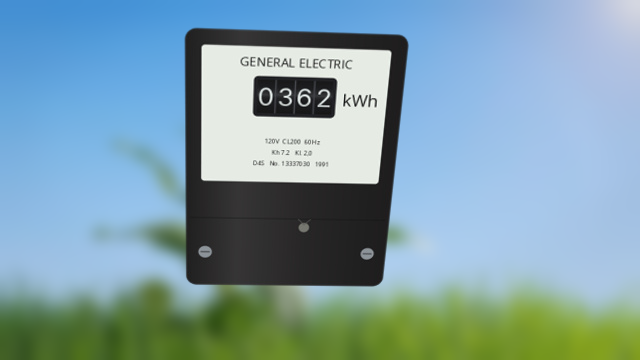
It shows {"value": 362, "unit": "kWh"}
